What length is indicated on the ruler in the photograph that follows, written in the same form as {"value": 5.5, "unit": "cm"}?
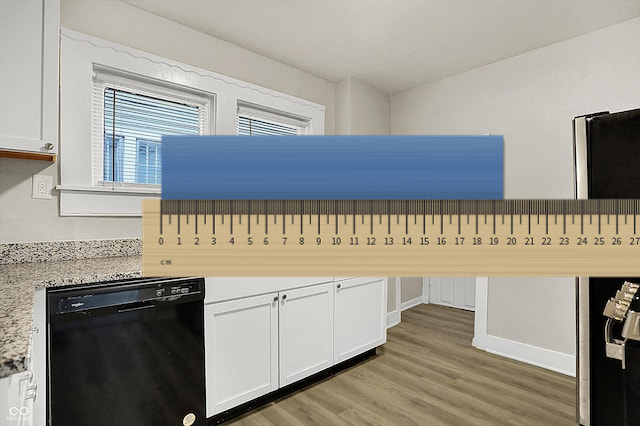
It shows {"value": 19.5, "unit": "cm"}
